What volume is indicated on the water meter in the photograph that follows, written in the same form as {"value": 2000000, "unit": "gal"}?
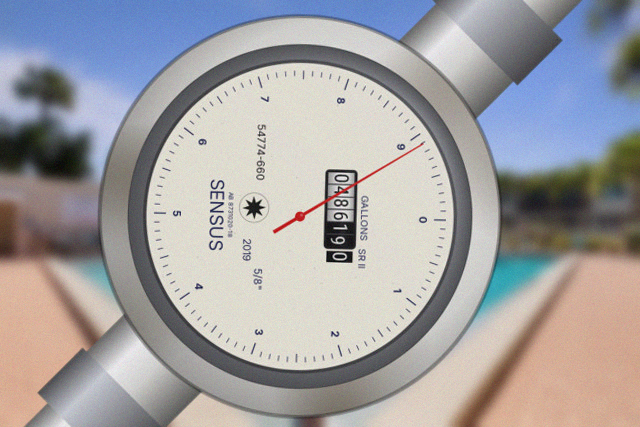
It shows {"value": 486189.1, "unit": "gal"}
